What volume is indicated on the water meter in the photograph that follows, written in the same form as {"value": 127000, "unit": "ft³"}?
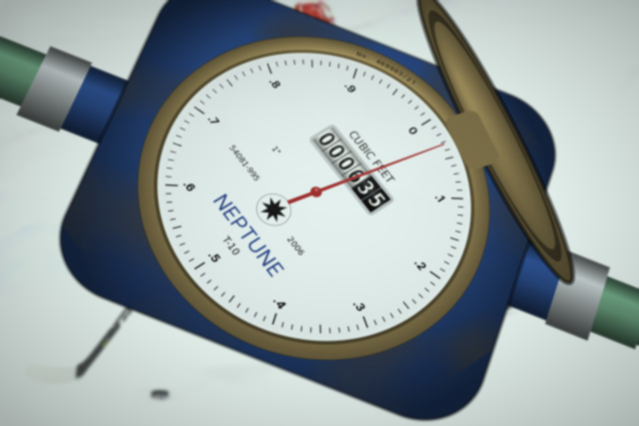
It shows {"value": 635.03, "unit": "ft³"}
